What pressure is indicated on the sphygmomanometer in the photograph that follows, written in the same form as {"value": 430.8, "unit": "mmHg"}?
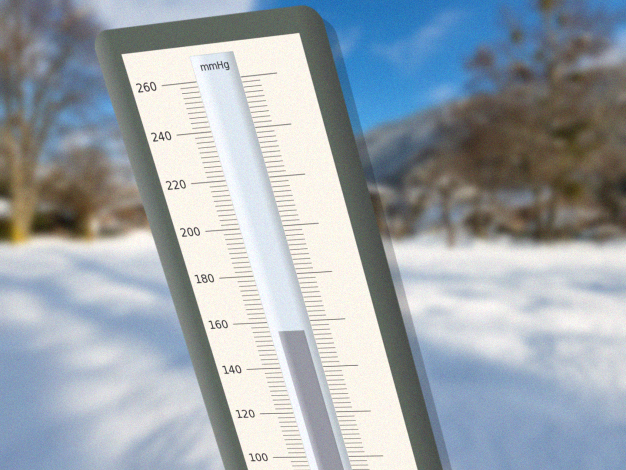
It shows {"value": 156, "unit": "mmHg"}
